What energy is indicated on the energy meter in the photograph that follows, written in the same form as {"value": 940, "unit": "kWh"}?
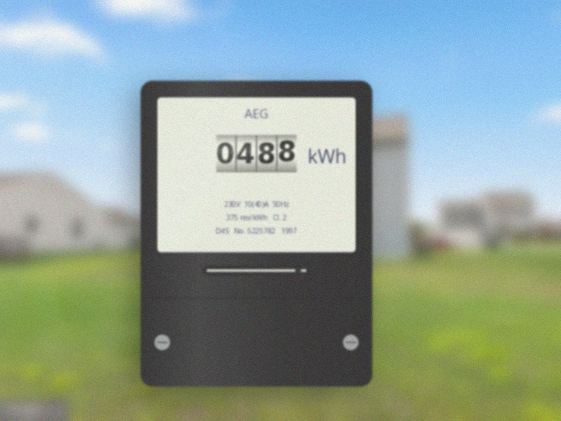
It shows {"value": 488, "unit": "kWh"}
